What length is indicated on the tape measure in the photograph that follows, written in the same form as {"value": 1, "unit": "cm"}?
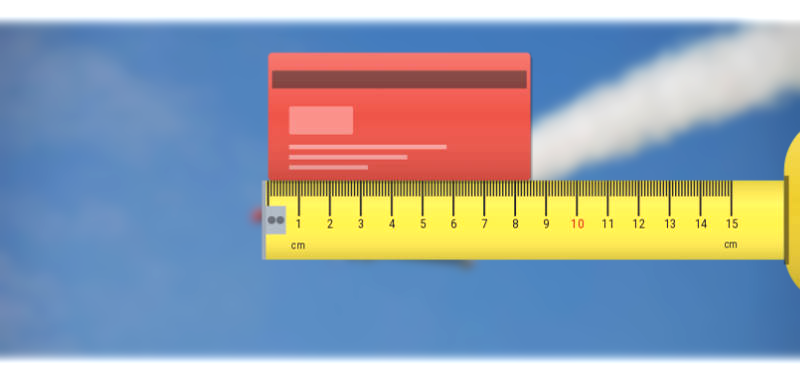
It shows {"value": 8.5, "unit": "cm"}
